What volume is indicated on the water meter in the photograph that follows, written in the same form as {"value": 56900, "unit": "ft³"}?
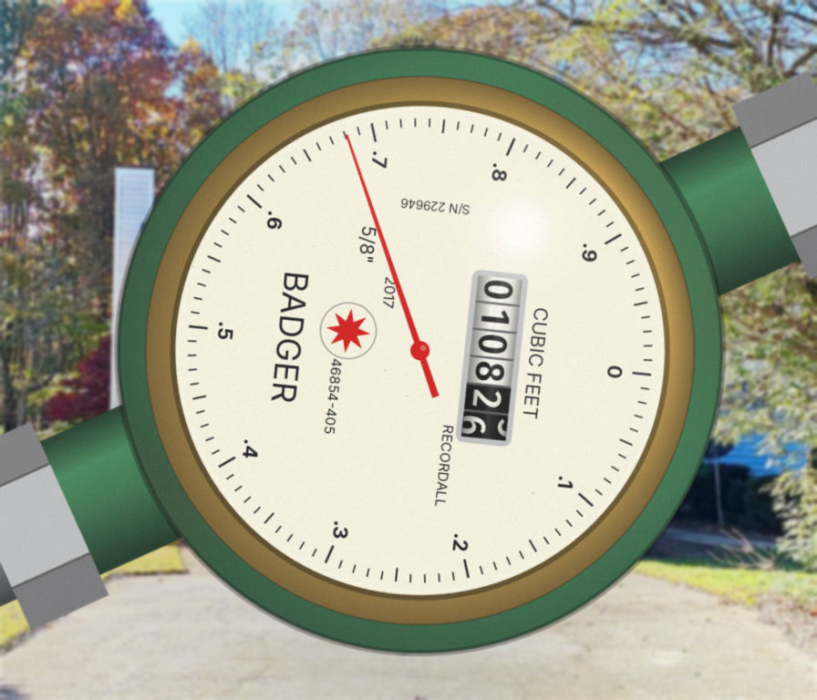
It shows {"value": 10825.68, "unit": "ft³"}
